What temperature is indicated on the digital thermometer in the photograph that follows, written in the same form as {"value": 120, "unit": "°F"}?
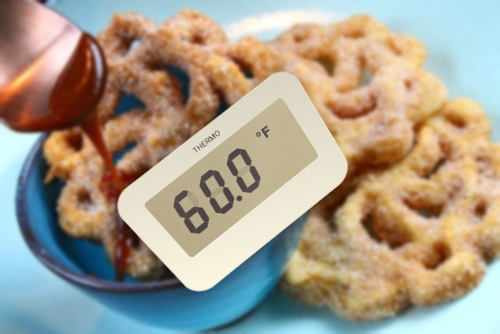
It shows {"value": 60.0, "unit": "°F"}
